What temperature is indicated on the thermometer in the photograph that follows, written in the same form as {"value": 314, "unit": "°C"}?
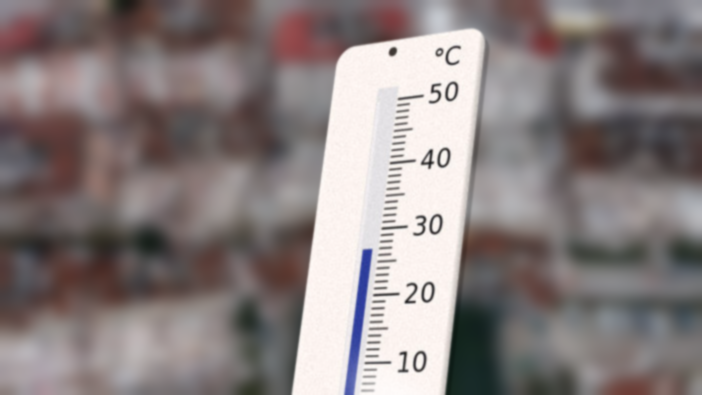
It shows {"value": 27, "unit": "°C"}
